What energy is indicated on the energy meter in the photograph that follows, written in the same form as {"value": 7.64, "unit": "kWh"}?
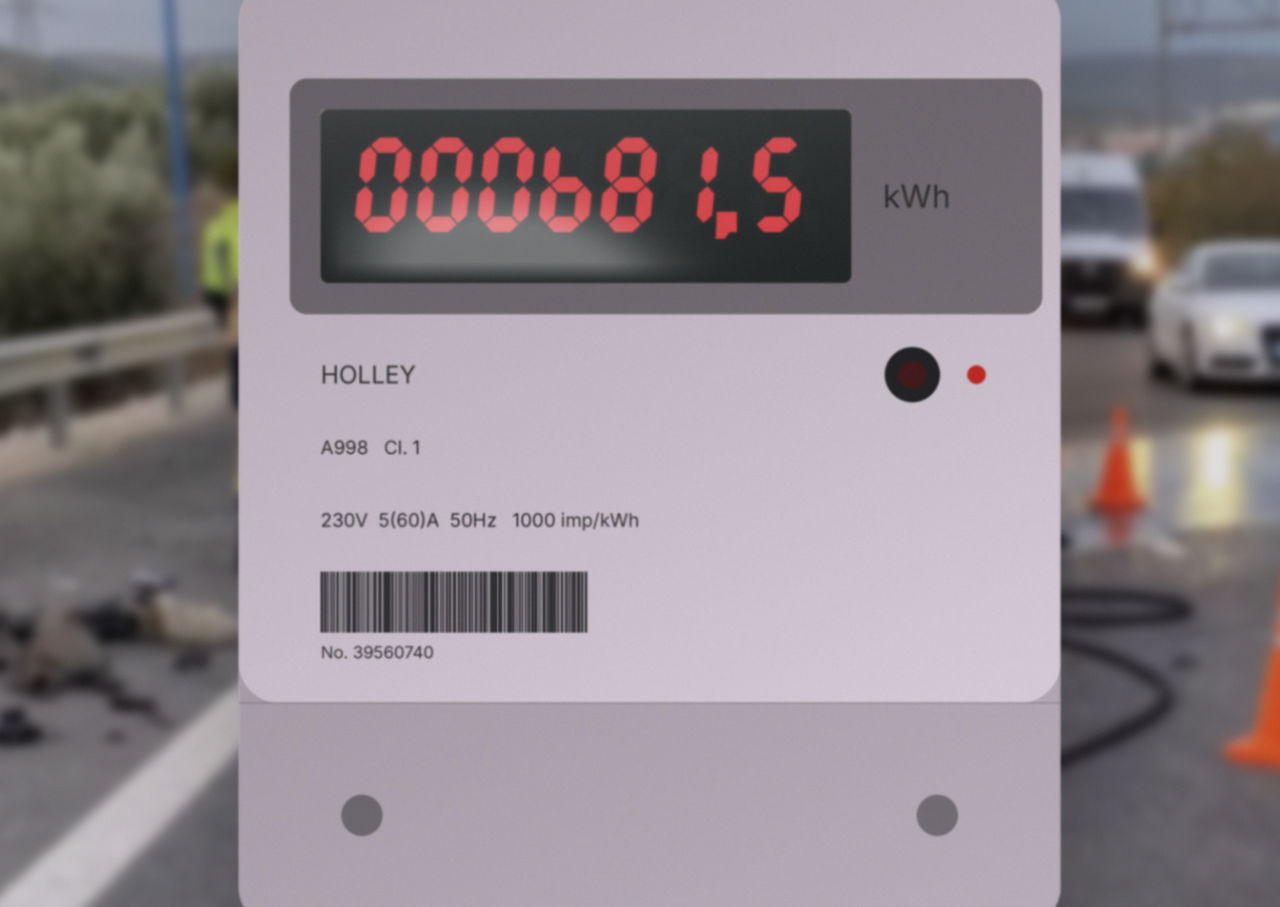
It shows {"value": 681.5, "unit": "kWh"}
